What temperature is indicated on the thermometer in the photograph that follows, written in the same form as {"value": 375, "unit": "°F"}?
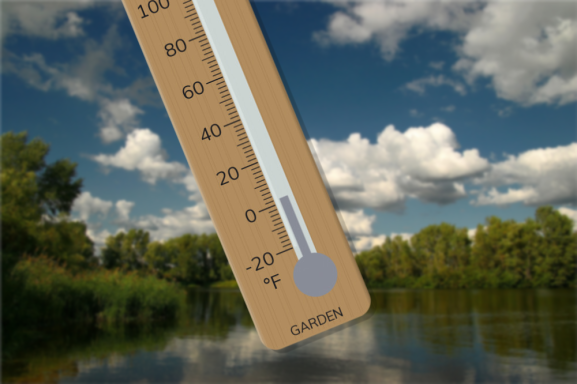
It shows {"value": 2, "unit": "°F"}
